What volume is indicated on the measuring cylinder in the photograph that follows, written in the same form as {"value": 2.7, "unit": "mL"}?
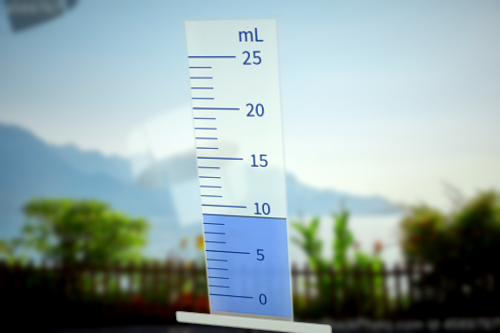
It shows {"value": 9, "unit": "mL"}
